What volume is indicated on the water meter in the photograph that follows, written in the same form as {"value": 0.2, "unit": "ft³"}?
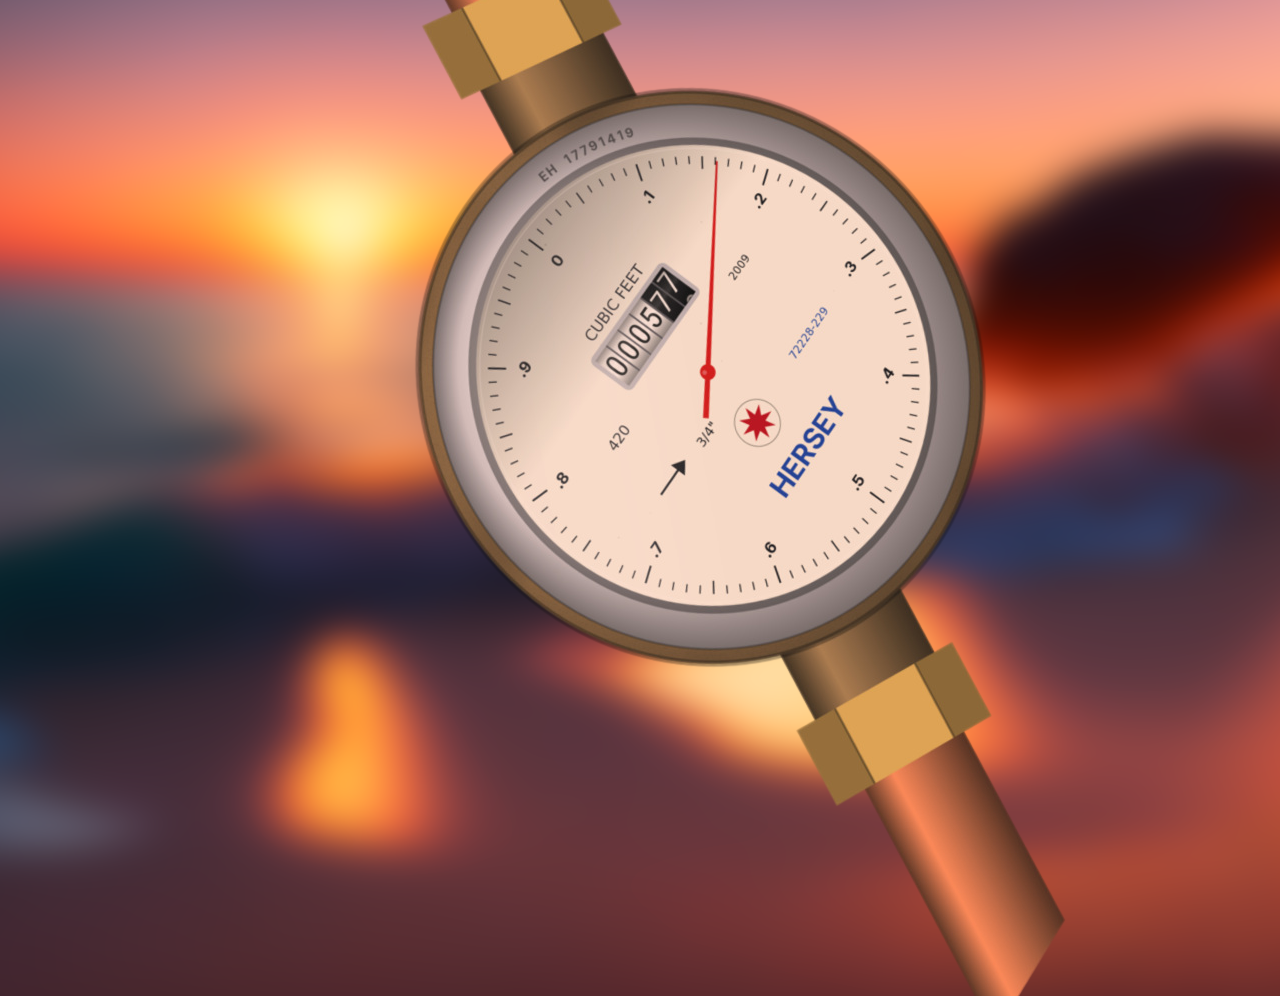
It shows {"value": 577.16, "unit": "ft³"}
